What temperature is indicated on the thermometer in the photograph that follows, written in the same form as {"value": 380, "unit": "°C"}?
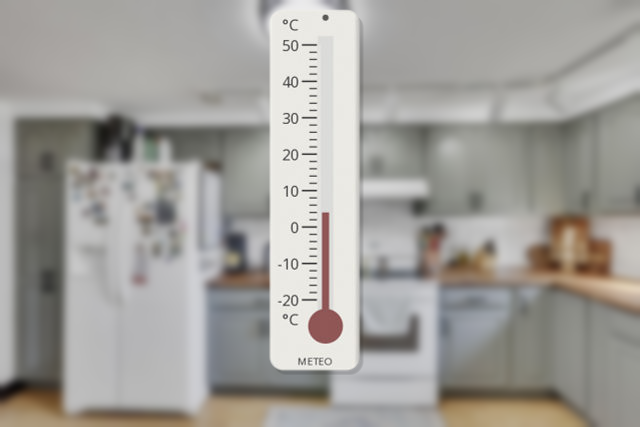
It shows {"value": 4, "unit": "°C"}
